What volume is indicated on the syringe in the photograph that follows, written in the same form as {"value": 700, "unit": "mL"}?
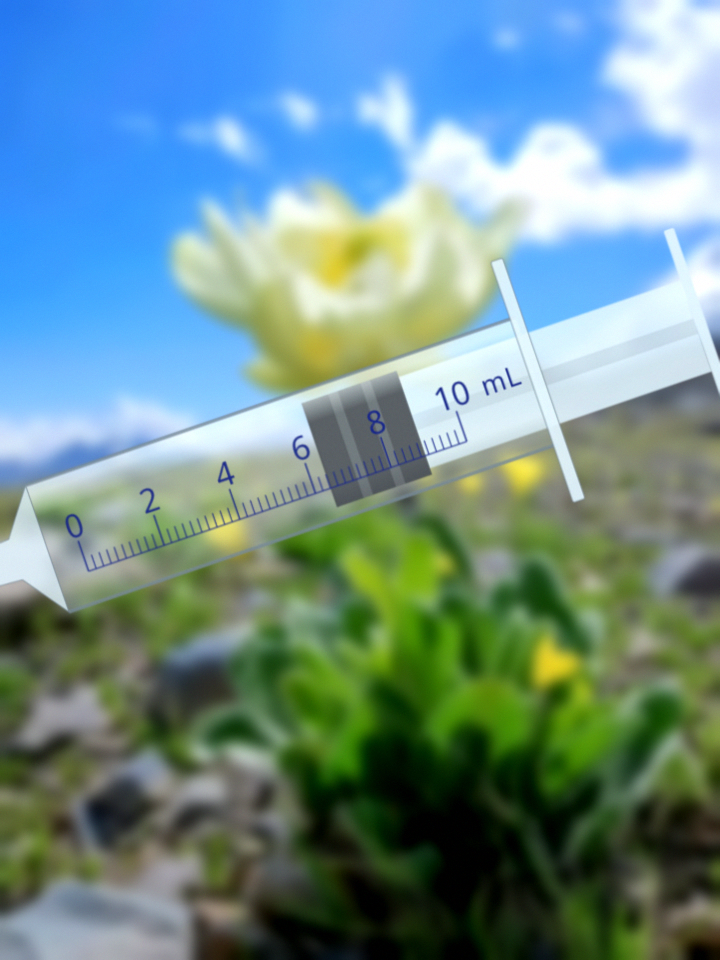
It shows {"value": 6.4, "unit": "mL"}
